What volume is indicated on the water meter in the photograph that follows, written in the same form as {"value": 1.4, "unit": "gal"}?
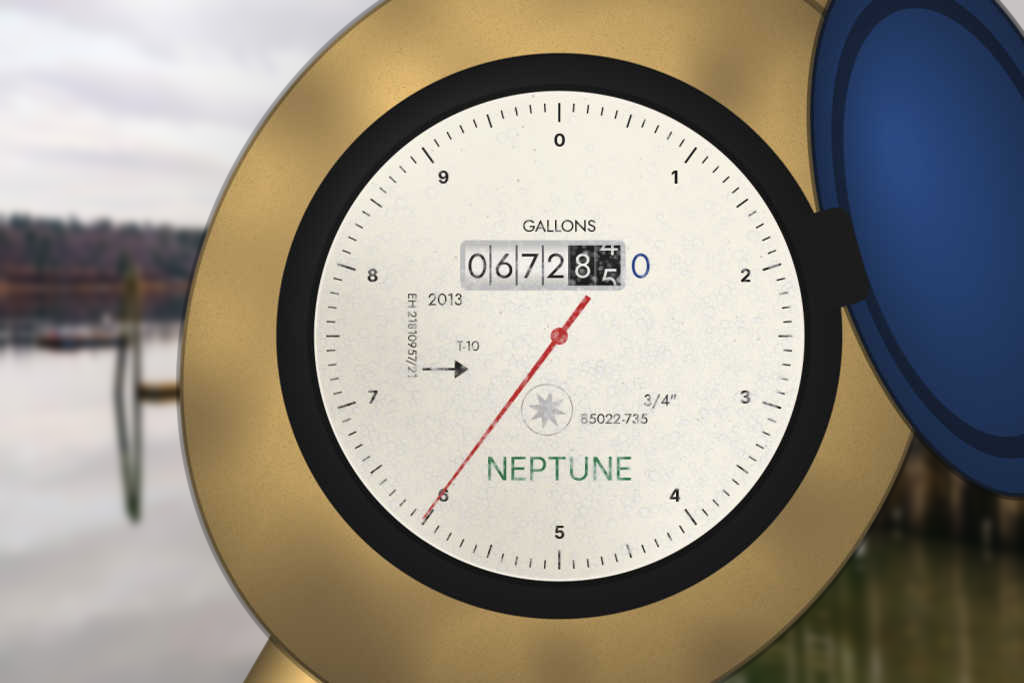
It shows {"value": 672846.0, "unit": "gal"}
